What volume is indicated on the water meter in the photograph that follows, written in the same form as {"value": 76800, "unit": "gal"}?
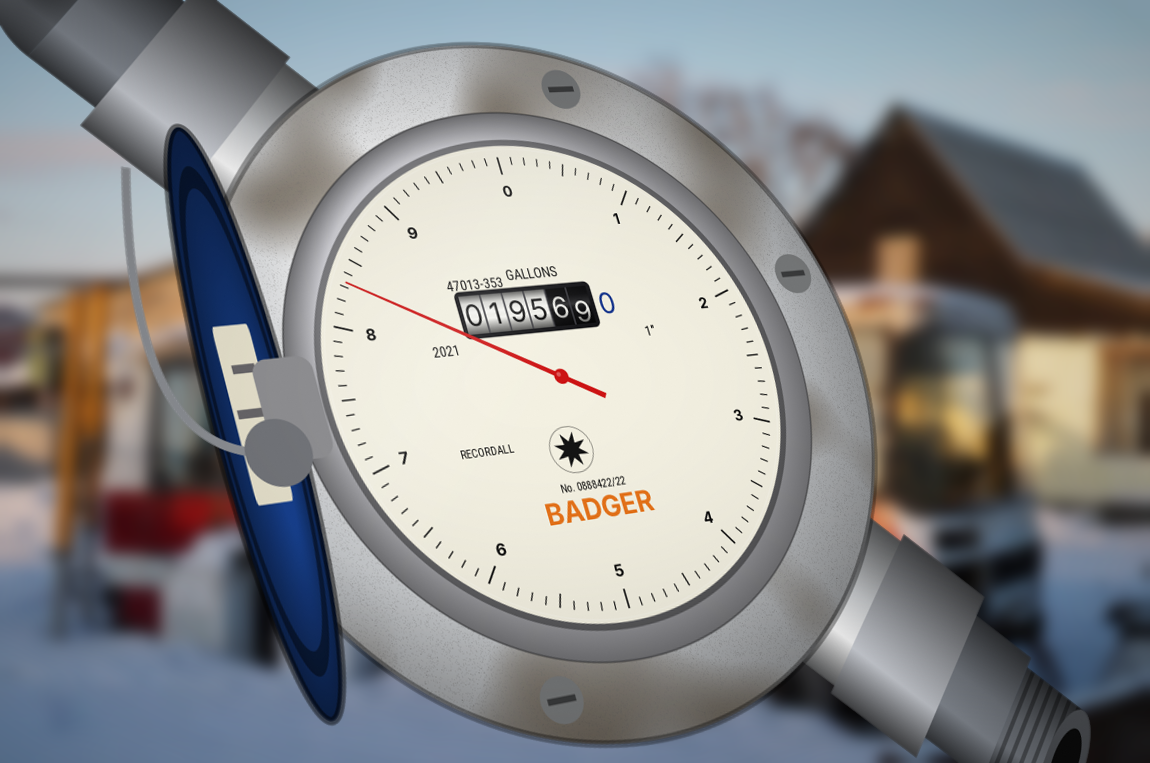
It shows {"value": 195688.3, "unit": "gal"}
